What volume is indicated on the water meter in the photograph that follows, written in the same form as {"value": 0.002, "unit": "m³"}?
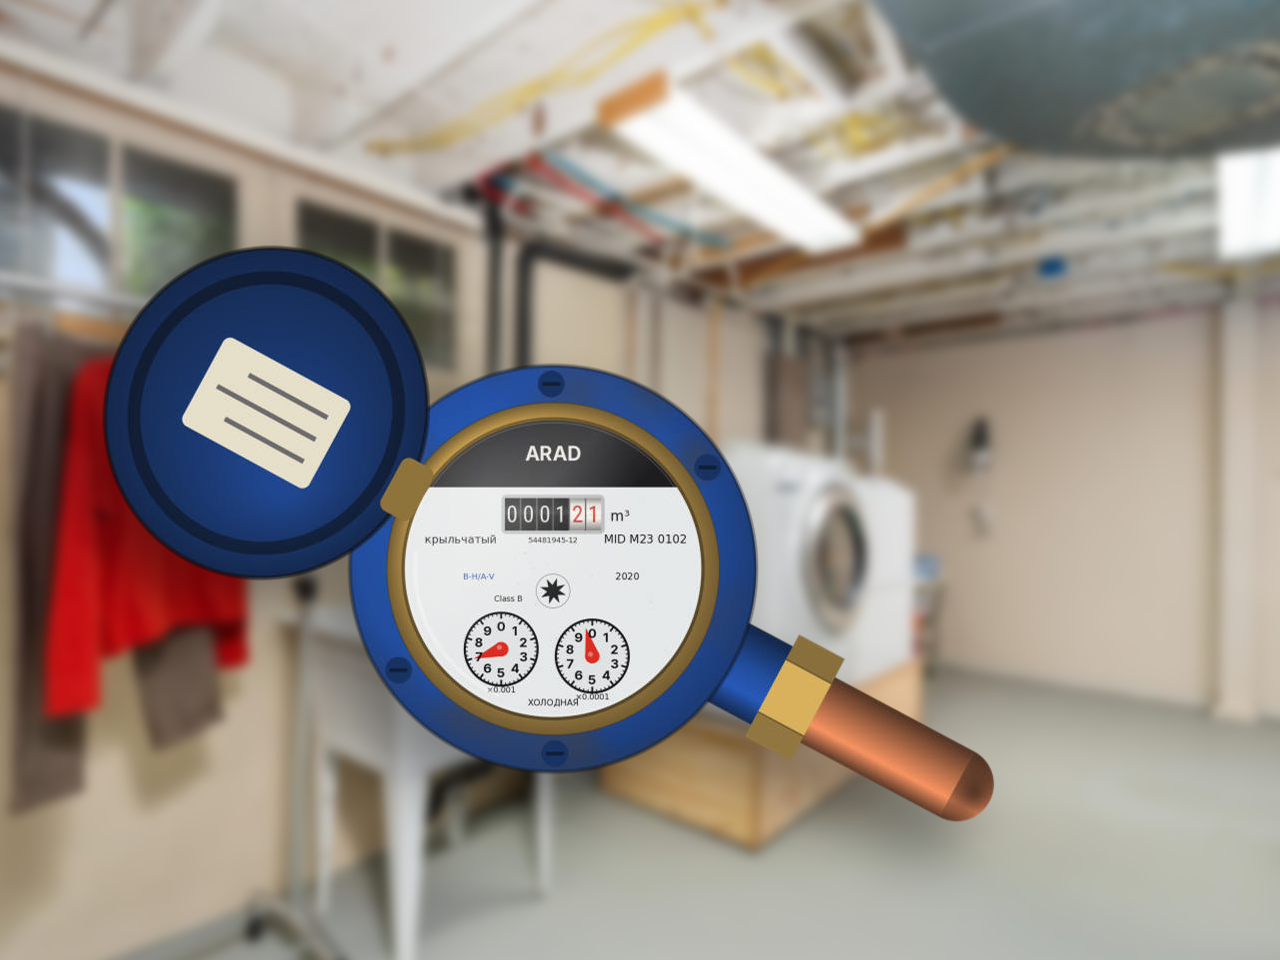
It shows {"value": 1.2169, "unit": "m³"}
